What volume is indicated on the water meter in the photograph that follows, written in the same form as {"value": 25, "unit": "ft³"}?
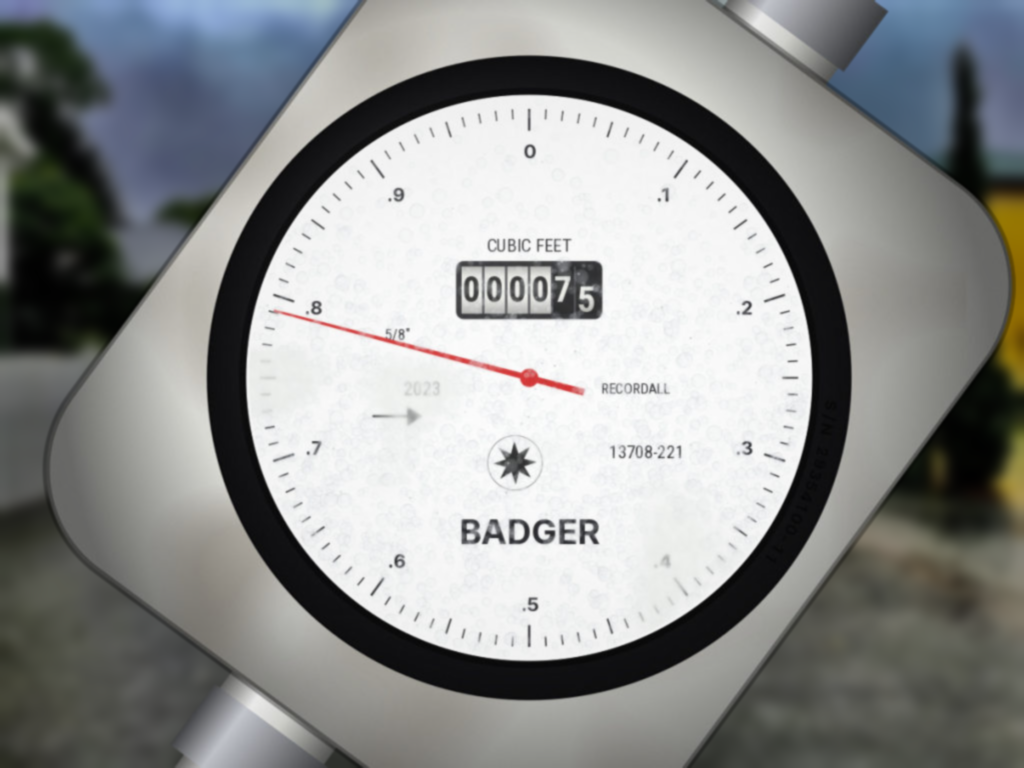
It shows {"value": 74.79, "unit": "ft³"}
